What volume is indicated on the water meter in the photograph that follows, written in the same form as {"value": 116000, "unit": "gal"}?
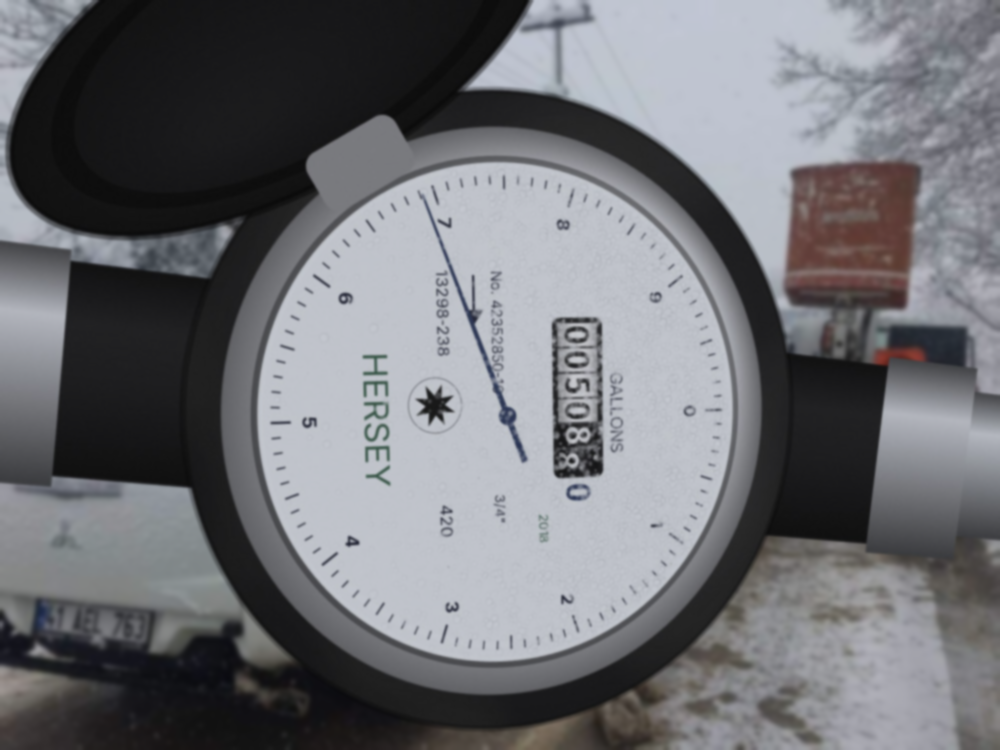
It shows {"value": 50876.9, "unit": "gal"}
